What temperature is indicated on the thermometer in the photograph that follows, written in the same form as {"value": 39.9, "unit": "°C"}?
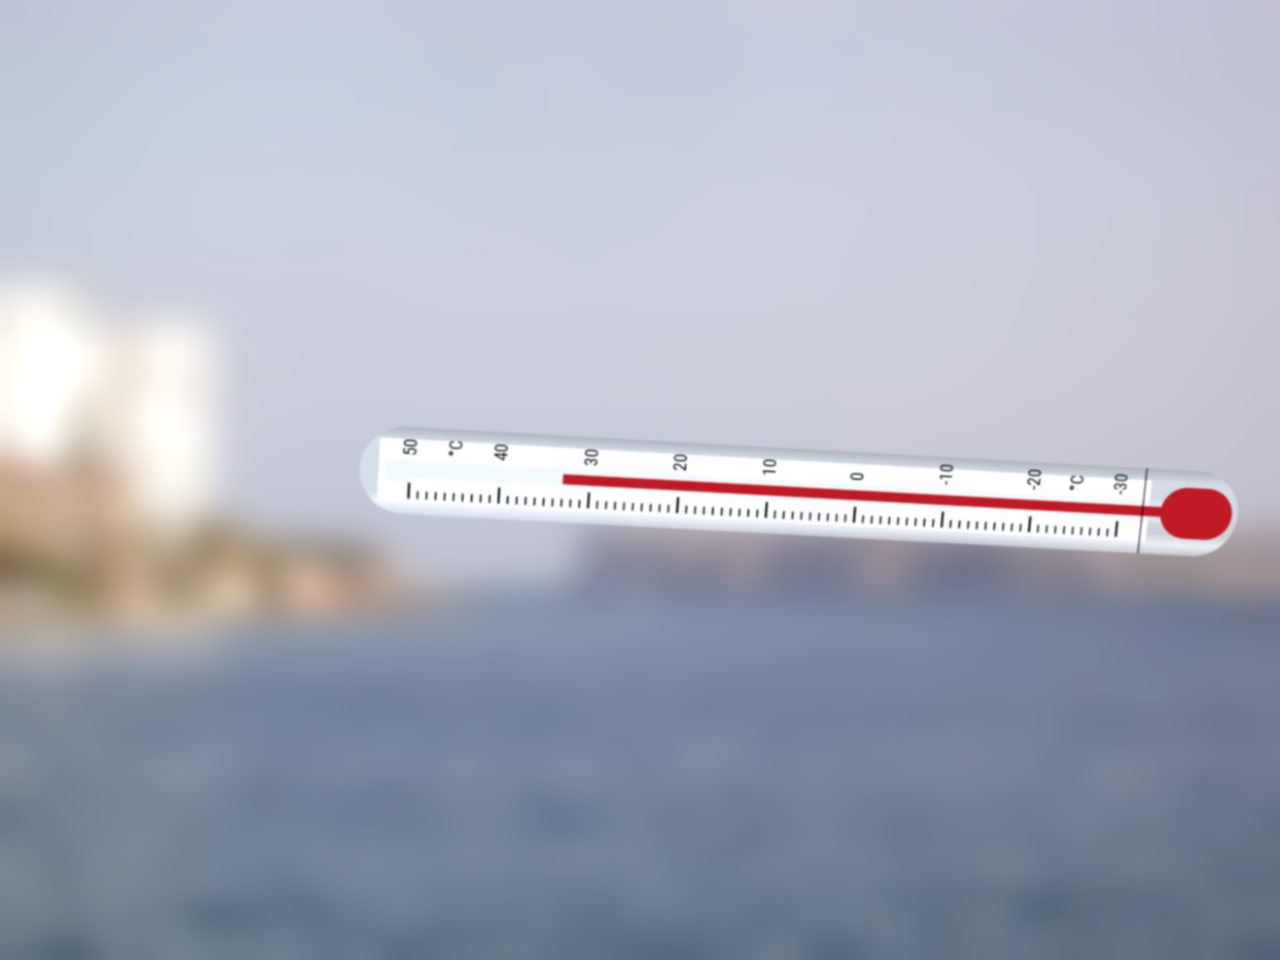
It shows {"value": 33, "unit": "°C"}
